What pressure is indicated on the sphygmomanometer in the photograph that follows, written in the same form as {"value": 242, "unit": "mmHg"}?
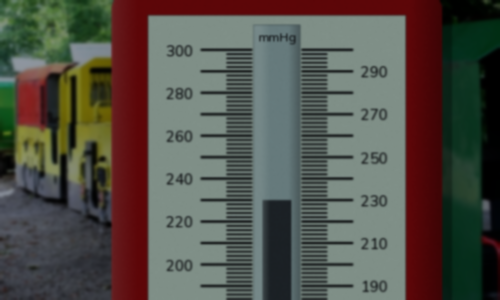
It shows {"value": 230, "unit": "mmHg"}
